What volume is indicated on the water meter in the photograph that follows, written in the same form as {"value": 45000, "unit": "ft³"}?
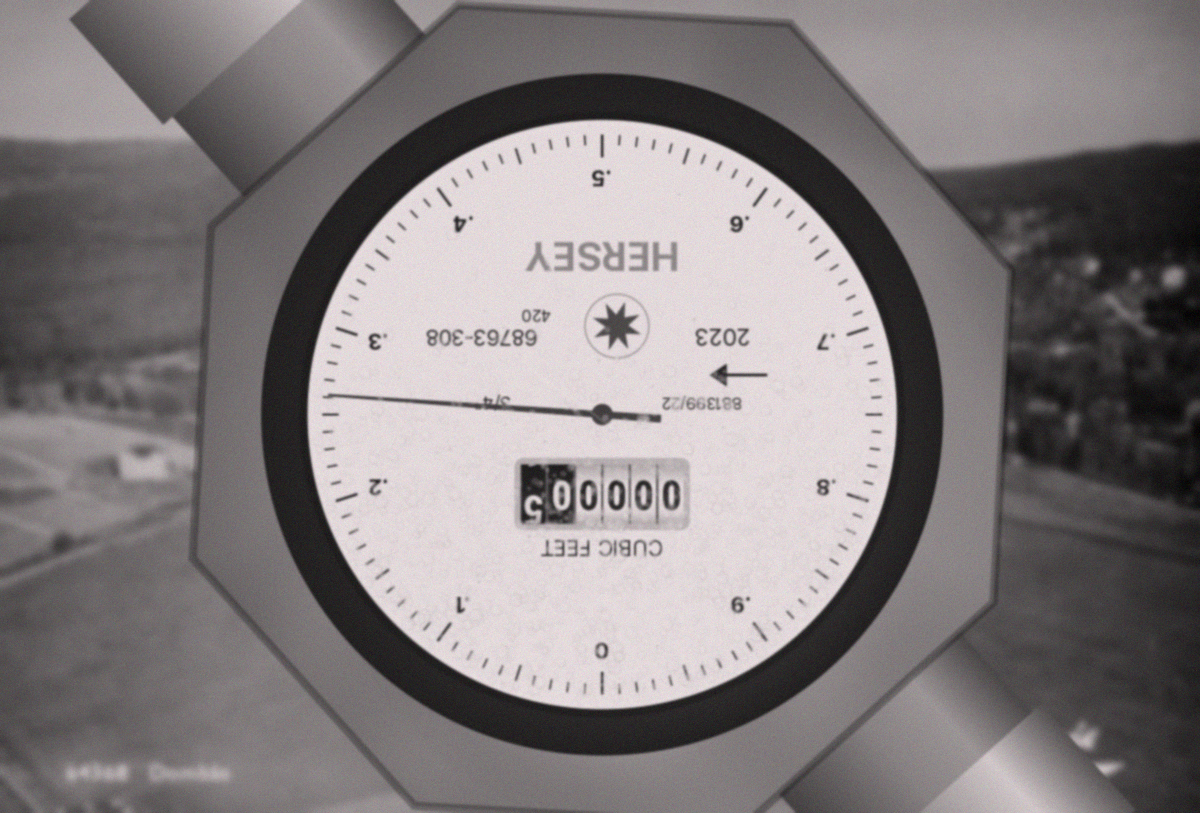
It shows {"value": 5.26, "unit": "ft³"}
